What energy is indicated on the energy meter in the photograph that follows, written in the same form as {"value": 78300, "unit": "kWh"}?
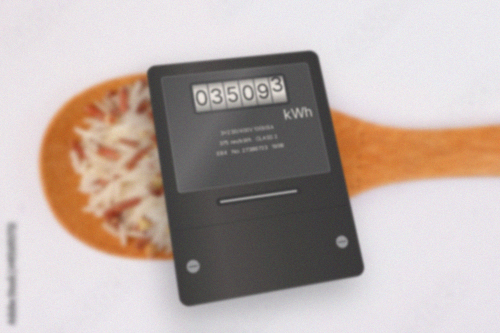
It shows {"value": 35093, "unit": "kWh"}
